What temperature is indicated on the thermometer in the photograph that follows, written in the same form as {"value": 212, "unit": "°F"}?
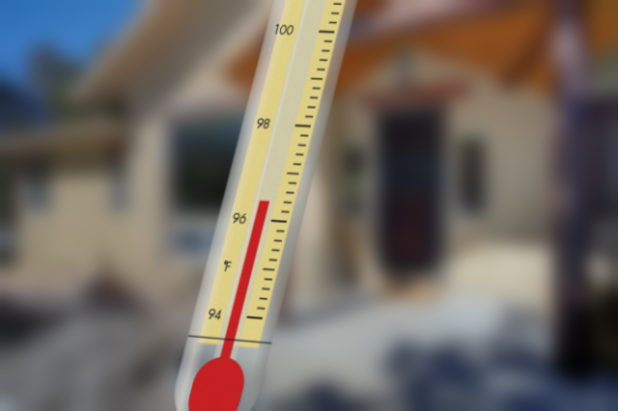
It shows {"value": 96.4, "unit": "°F"}
